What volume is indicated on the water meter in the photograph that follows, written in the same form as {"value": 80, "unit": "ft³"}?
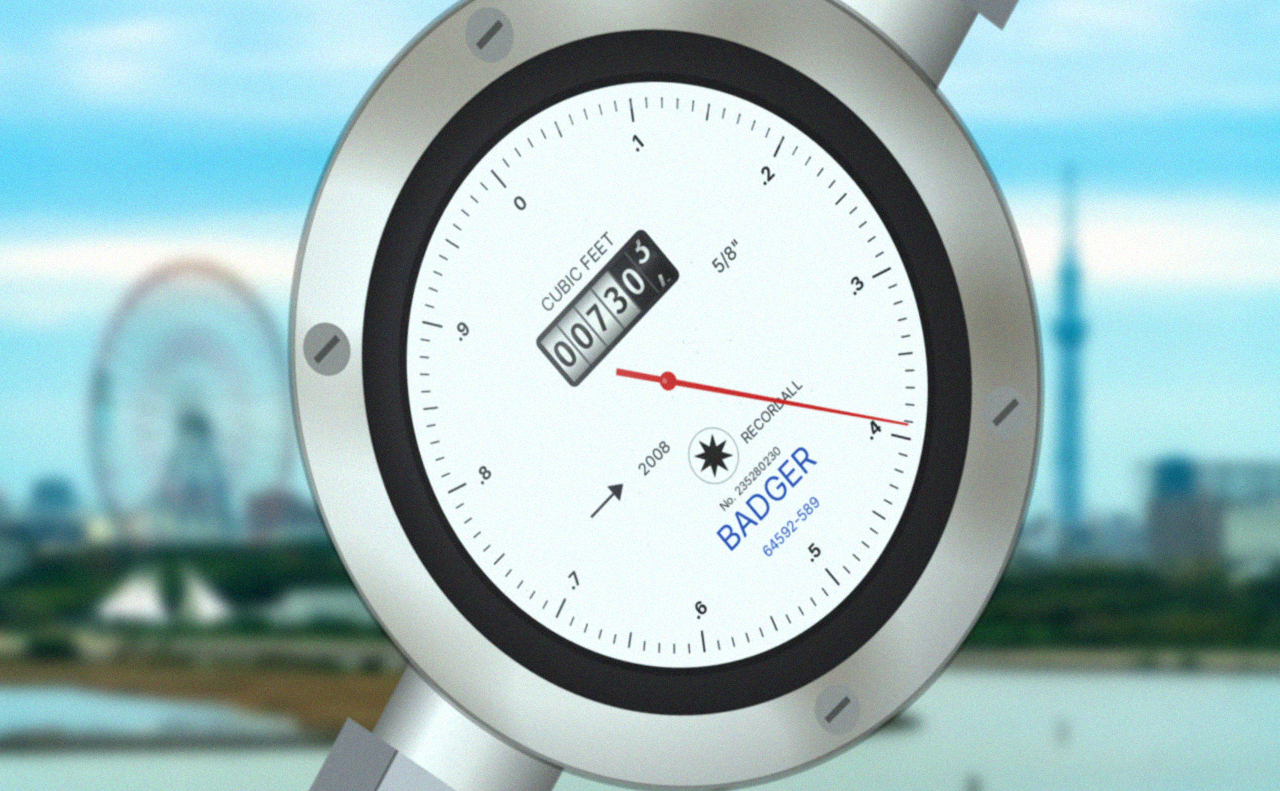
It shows {"value": 7303.39, "unit": "ft³"}
